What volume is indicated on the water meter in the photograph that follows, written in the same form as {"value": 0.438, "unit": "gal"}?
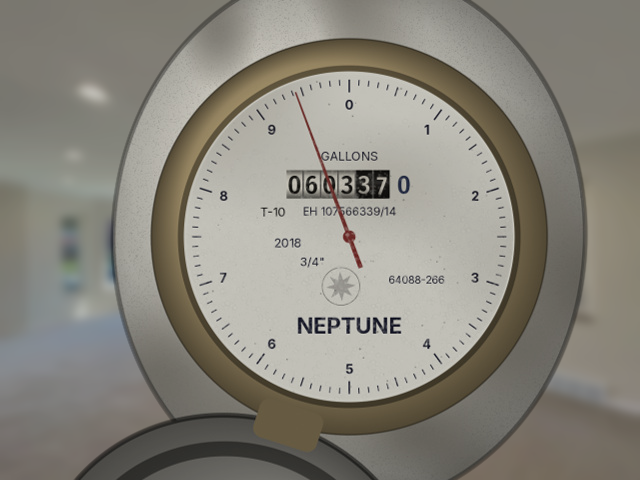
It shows {"value": 603369.4, "unit": "gal"}
